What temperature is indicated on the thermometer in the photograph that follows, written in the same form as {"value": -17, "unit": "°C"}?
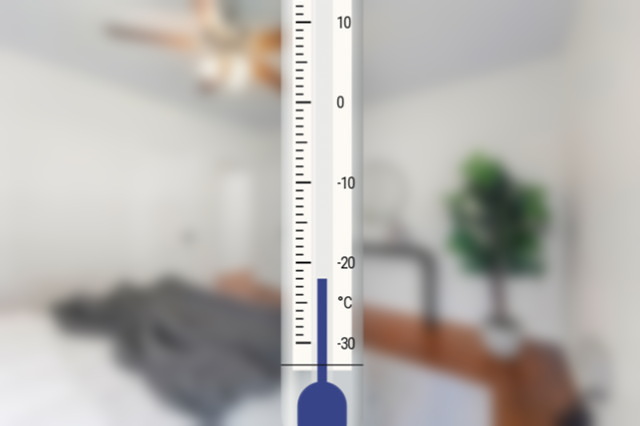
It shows {"value": -22, "unit": "°C"}
